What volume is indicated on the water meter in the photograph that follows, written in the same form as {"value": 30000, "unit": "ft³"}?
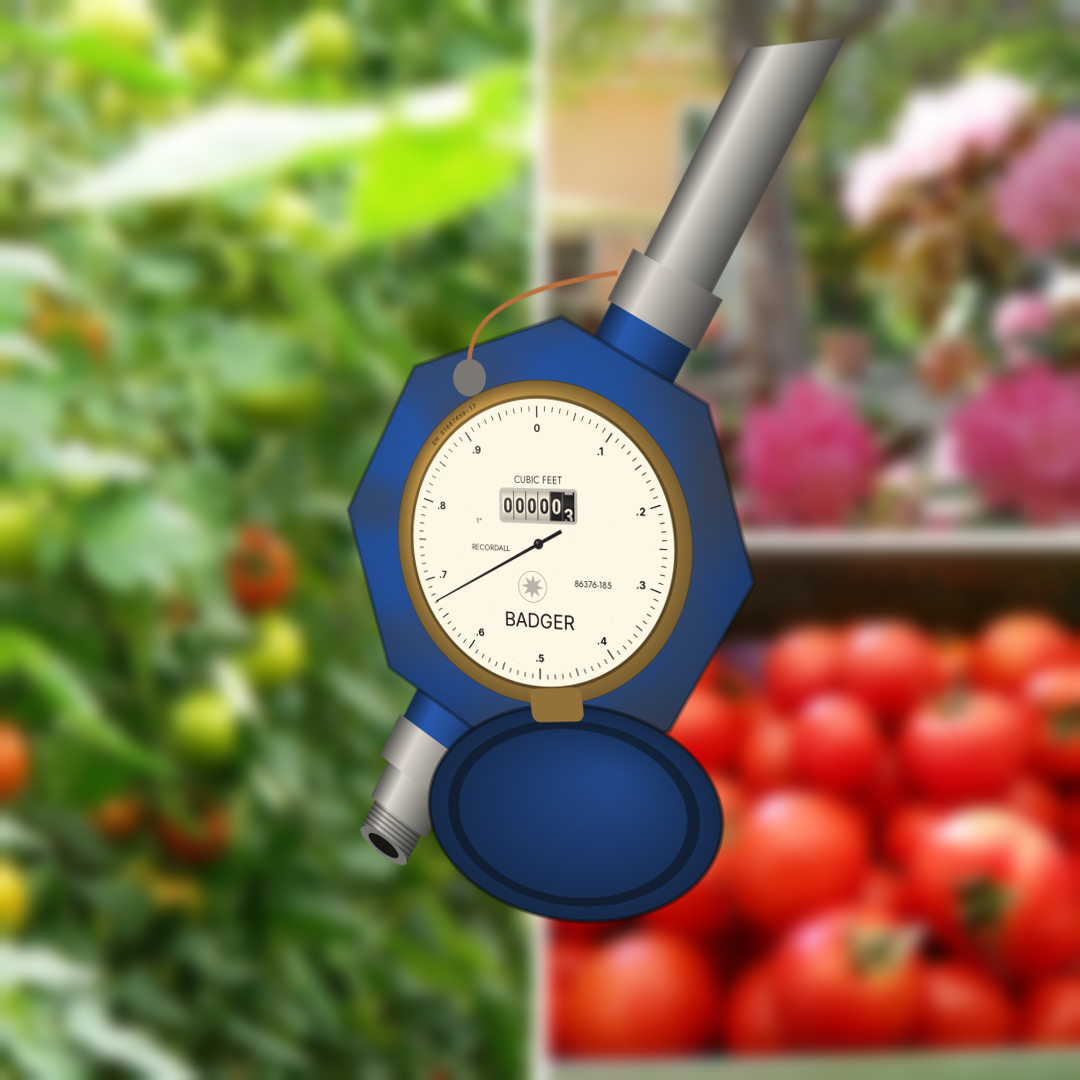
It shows {"value": 2.67, "unit": "ft³"}
